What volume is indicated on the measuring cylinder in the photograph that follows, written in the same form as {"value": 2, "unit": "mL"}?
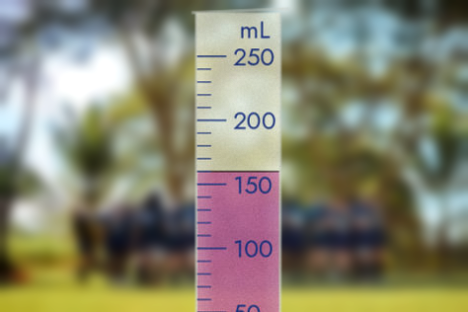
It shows {"value": 160, "unit": "mL"}
